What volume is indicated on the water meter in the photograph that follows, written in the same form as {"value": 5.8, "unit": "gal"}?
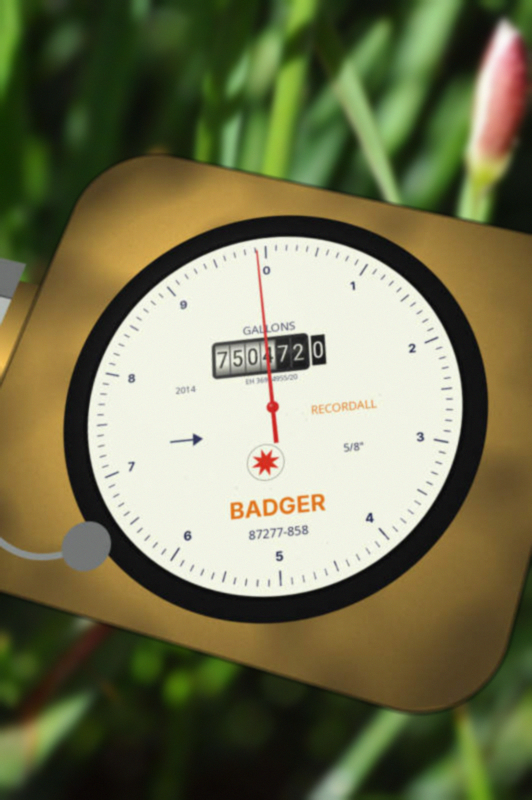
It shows {"value": 7504719.9, "unit": "gal"}
